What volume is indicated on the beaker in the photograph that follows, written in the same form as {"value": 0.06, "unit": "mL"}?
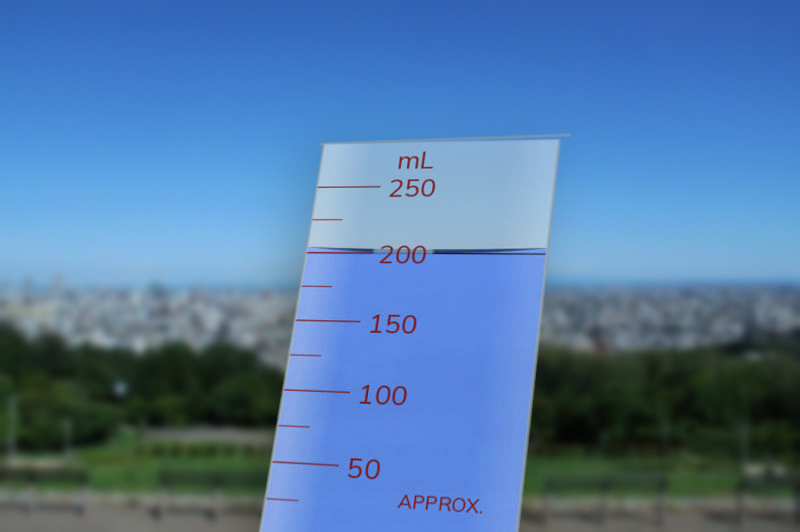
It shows {"value": 200, "unit": "mL"}
